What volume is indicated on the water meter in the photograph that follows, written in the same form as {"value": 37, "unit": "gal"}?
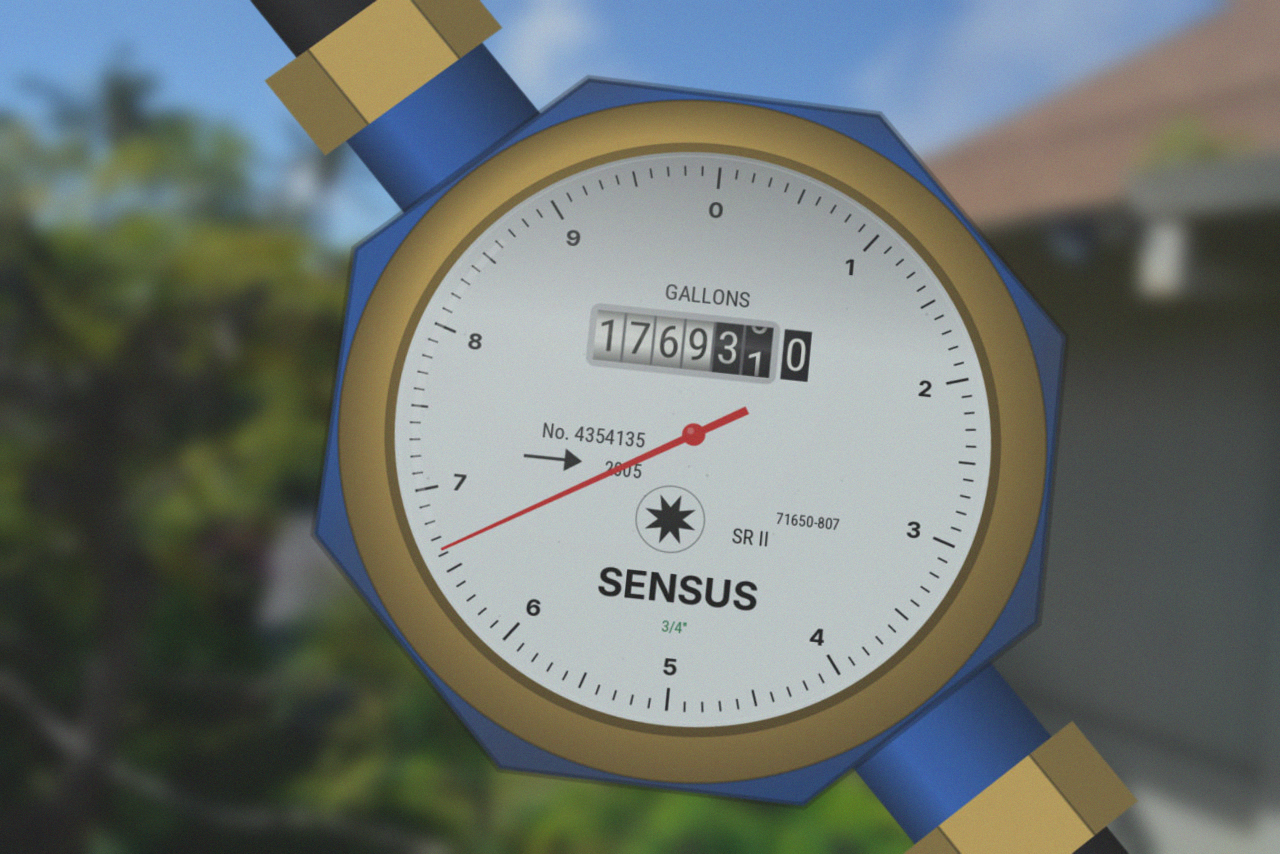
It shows {"value": 1769306.6, "unit": "gal"}
